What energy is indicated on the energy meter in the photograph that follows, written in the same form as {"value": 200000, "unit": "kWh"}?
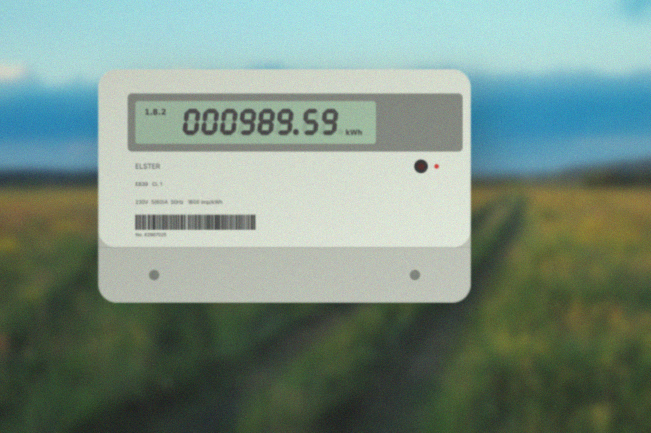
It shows {"value": 989.59, "unit": "kWh"}
